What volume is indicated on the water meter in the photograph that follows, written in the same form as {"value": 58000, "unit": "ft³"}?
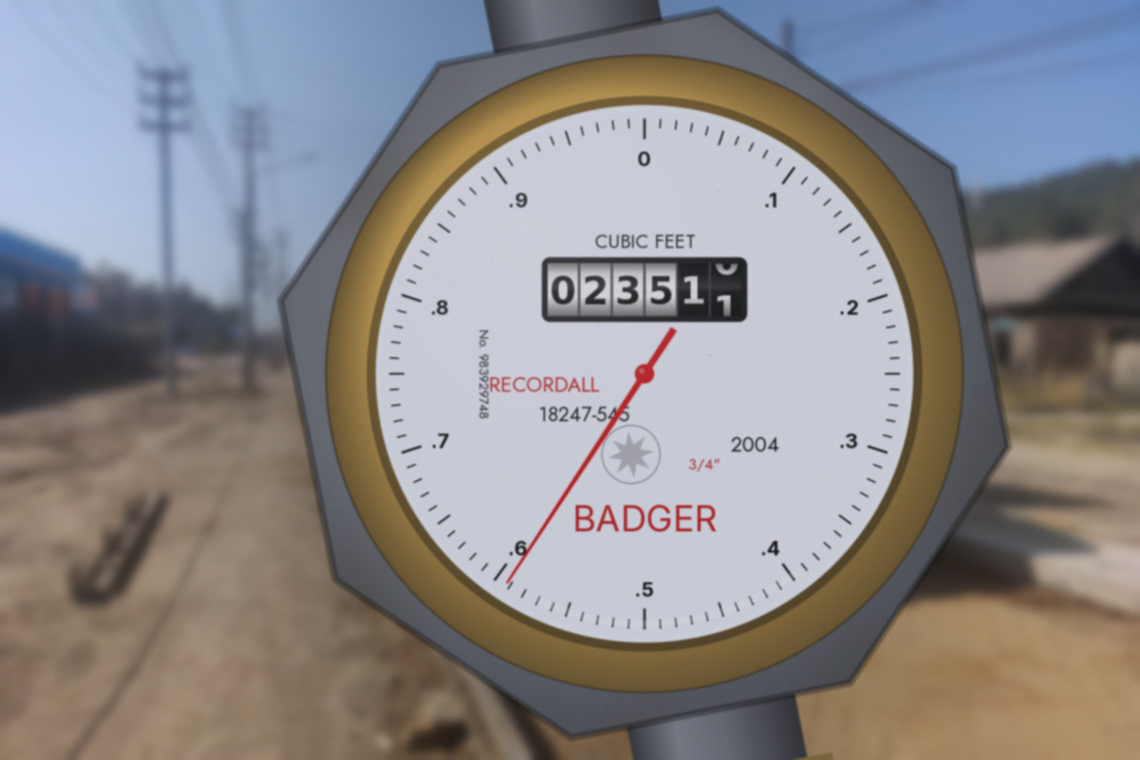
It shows {"value": 23510.59, "unit": "ft³"}
